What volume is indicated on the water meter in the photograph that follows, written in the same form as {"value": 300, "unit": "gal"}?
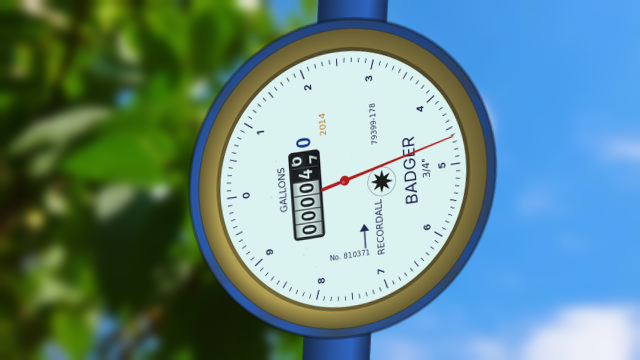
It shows {"value": 464.6, "unit": "gal"}
